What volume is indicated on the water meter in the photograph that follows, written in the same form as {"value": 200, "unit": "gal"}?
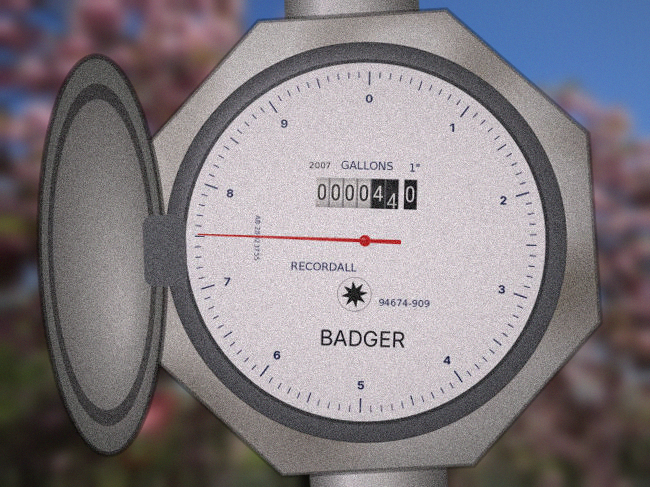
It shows {"value": 437.5, "unit": "gal"}
